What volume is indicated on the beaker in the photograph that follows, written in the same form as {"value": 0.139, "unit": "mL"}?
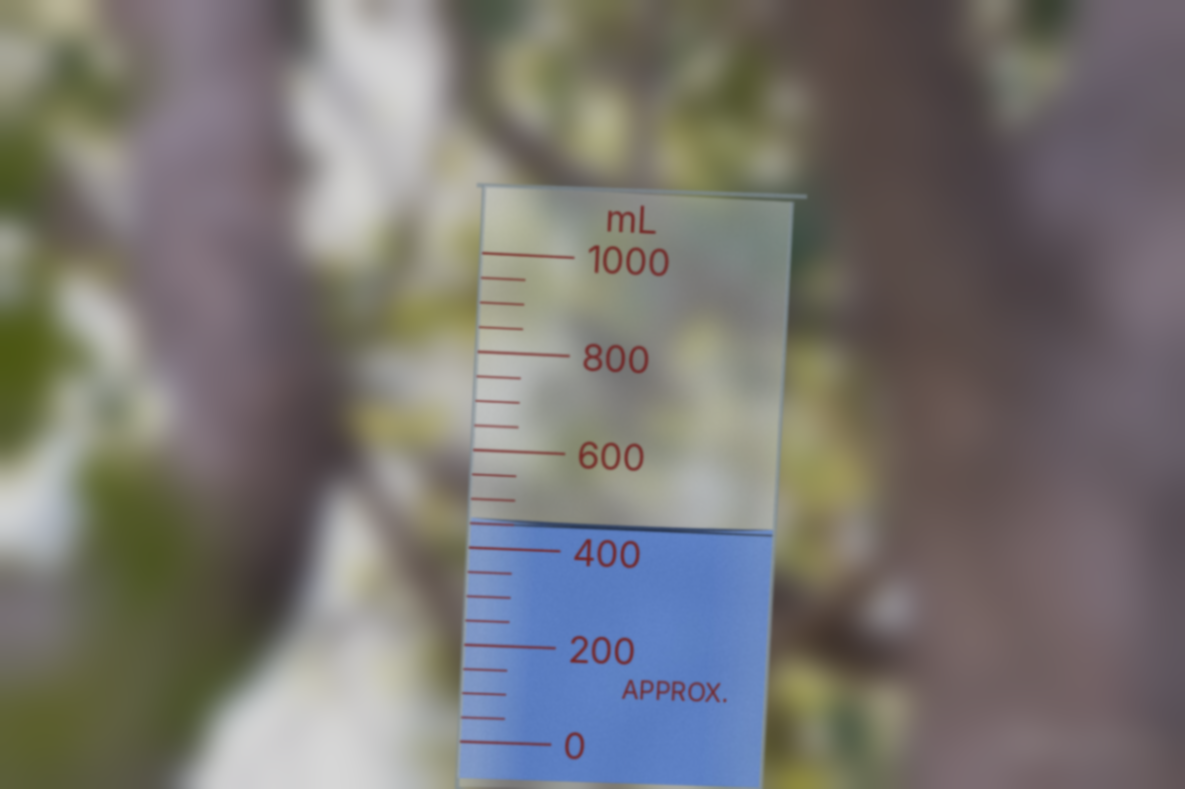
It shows {"value": 450, "unit": "mL"}
